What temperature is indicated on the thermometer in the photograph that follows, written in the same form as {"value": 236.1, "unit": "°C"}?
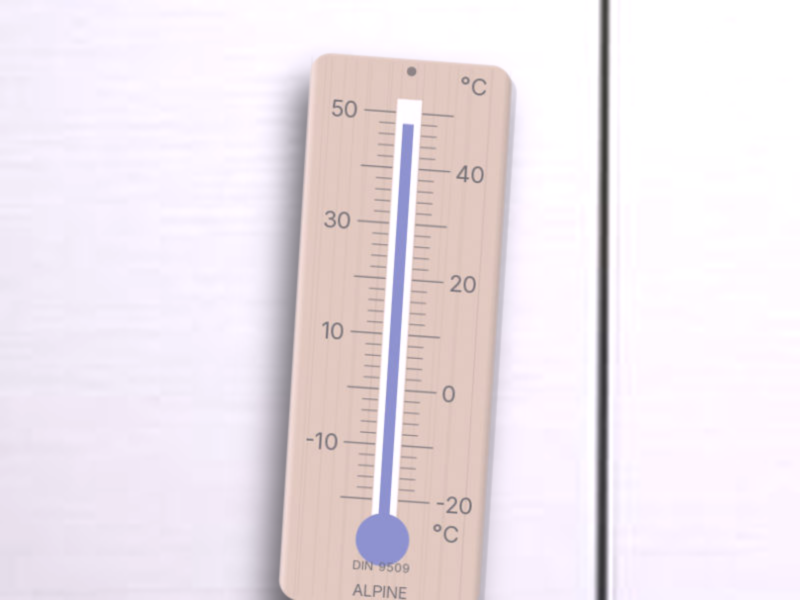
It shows {"value": 48, "unit": "°C"}
